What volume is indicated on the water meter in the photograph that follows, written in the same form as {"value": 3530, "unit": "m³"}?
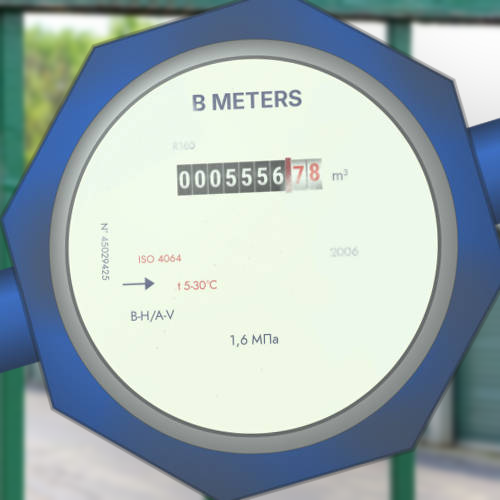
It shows {"value": 5556.78, "unit": "m³"}
